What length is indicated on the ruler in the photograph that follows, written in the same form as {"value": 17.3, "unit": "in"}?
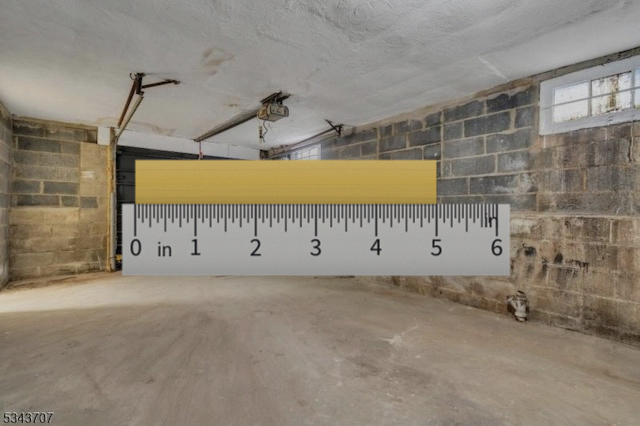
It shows {"value": 5, "unit": "in"}
